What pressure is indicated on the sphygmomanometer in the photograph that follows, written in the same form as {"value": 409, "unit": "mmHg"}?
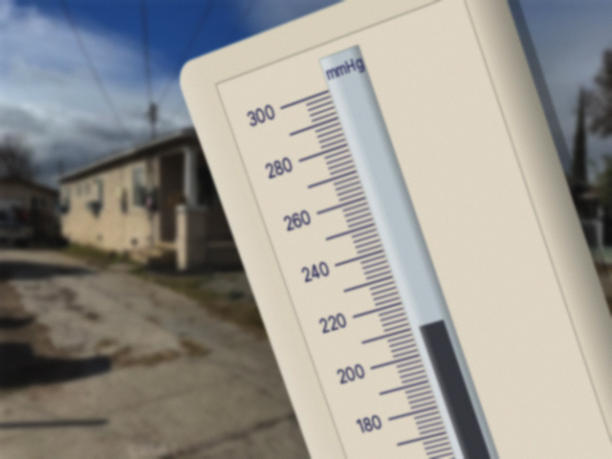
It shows {"value": 210, "unit": "mmHg"}
